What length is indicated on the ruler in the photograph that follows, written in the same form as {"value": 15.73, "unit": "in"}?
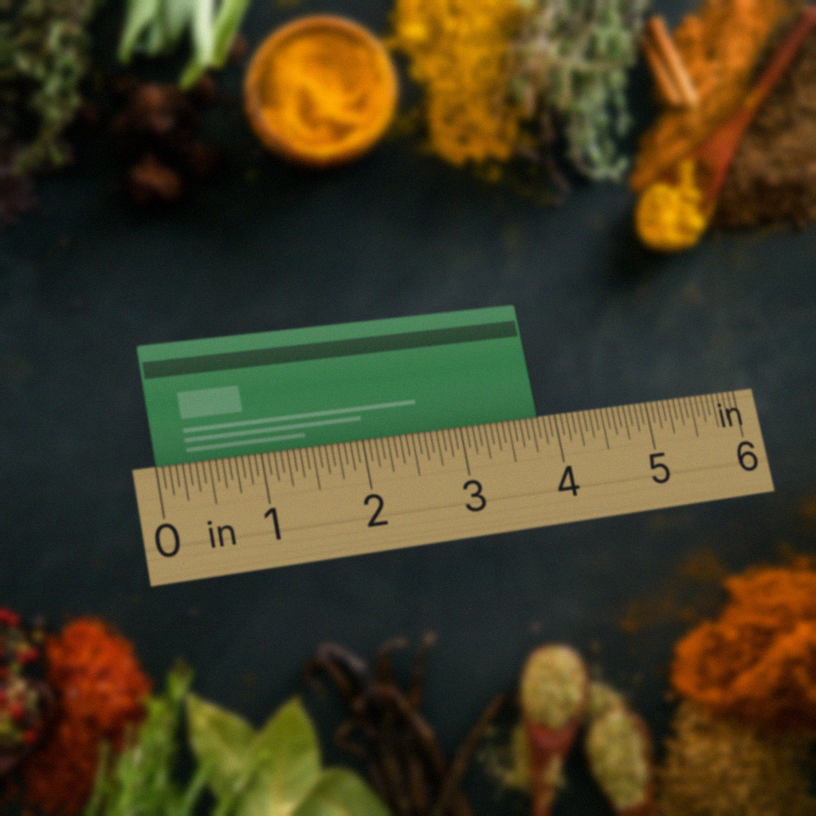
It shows {"value": 3.8125, "unit": "in"}
